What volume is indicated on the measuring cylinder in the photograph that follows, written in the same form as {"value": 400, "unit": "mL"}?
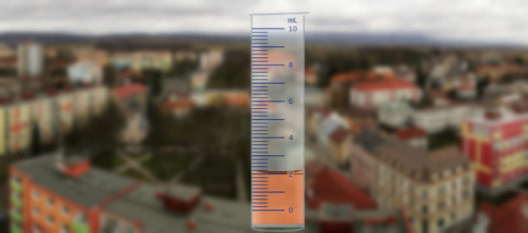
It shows {"value": 2, "unit": "mL"}
